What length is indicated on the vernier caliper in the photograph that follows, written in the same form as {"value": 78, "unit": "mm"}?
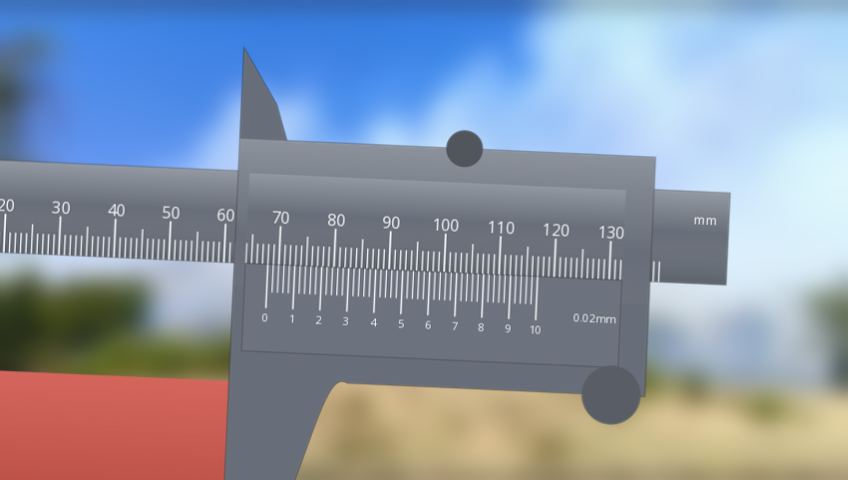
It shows {"value": 68.0, "unit": "mm"}
